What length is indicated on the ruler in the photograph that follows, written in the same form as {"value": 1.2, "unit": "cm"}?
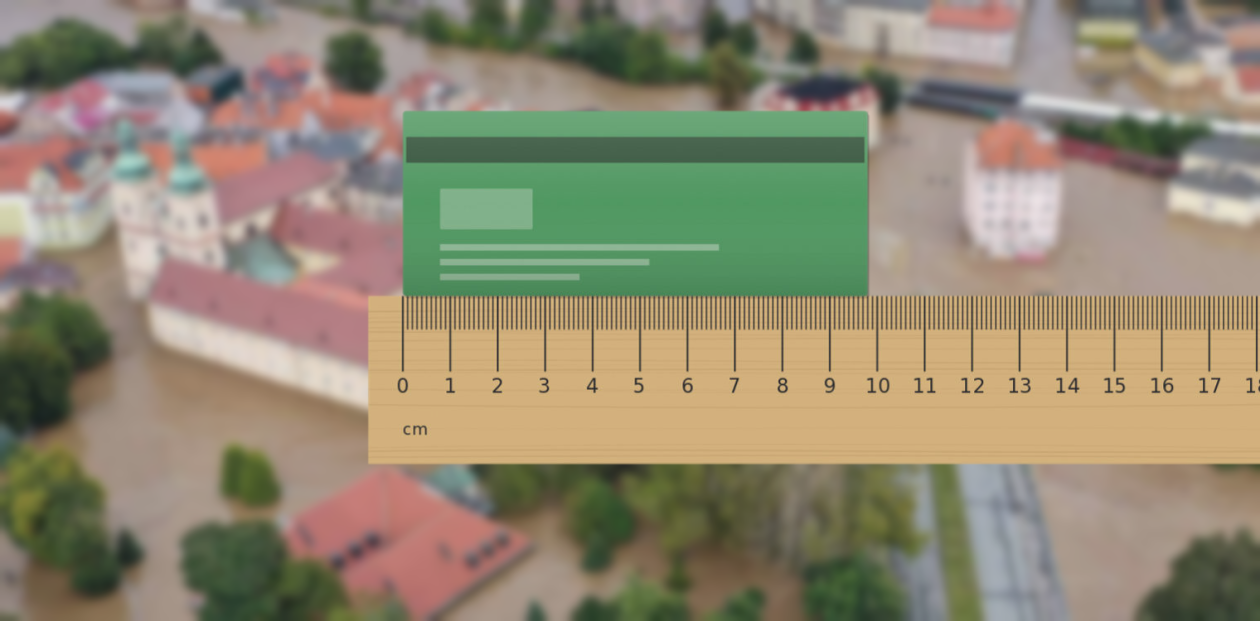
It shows {"value": 9.8, "unit": "cm"}
